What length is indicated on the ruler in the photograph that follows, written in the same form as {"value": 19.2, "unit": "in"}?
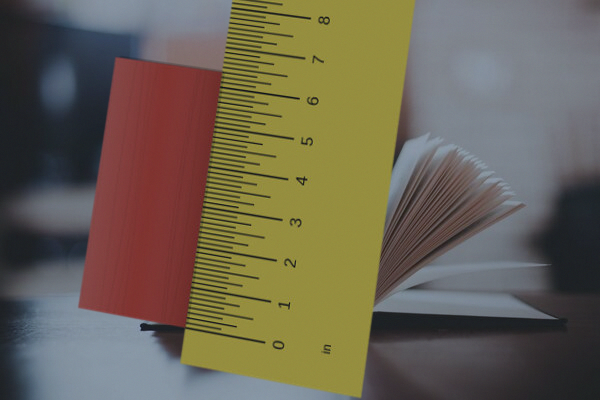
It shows {"value": 6.375, "unit": "in"}
